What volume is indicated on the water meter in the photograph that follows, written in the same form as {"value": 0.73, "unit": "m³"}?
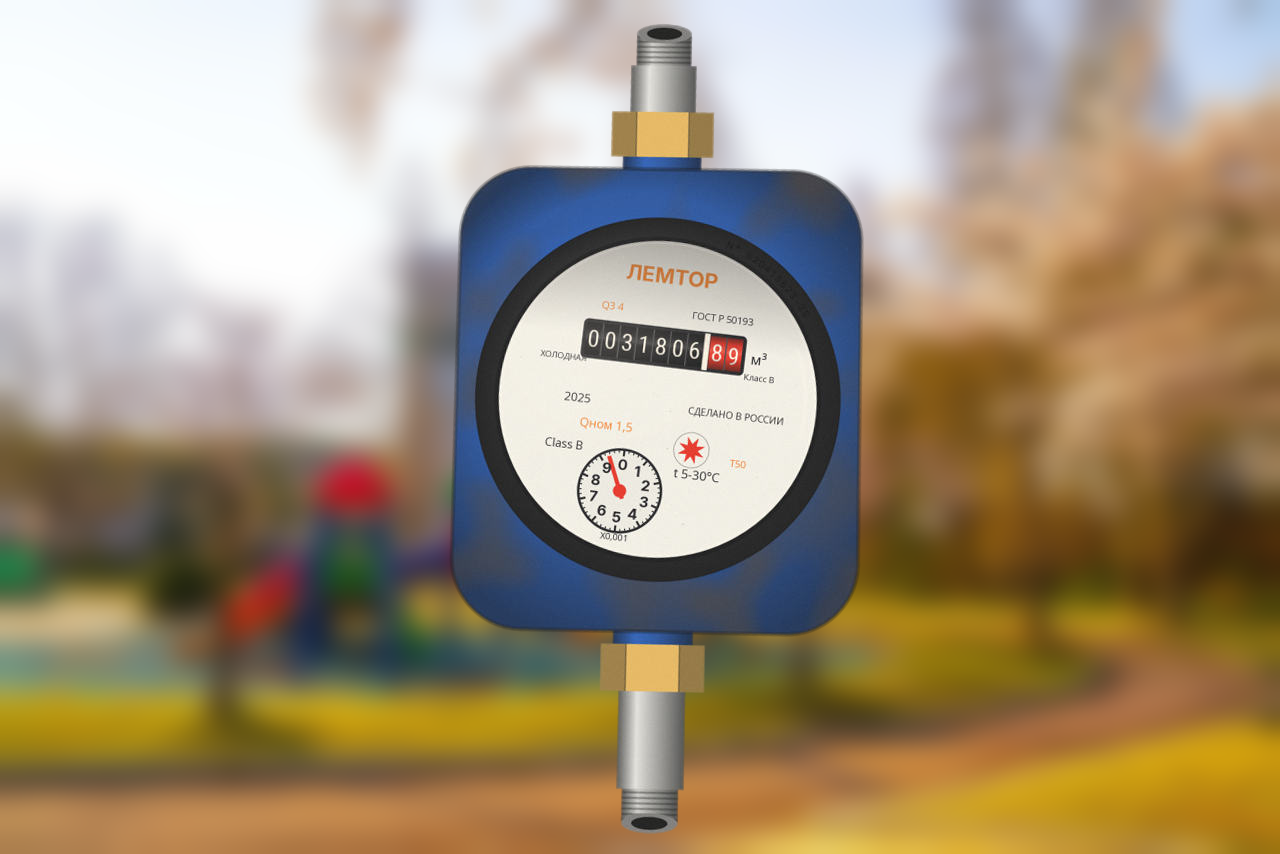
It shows {"value": 31806.889, "unit": "m³"}
